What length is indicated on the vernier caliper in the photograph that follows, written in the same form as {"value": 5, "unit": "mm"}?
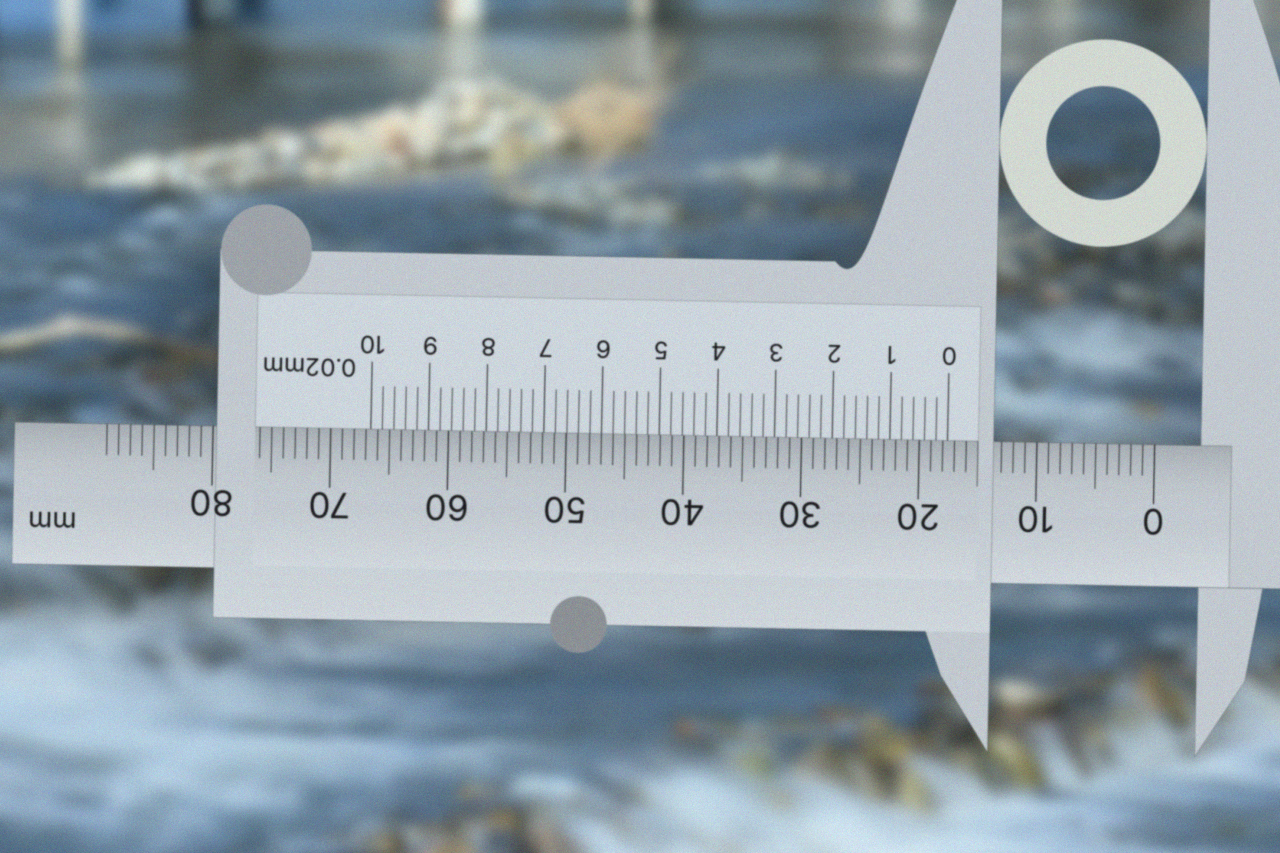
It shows {"value": 17.6, "unit": "mm"}
